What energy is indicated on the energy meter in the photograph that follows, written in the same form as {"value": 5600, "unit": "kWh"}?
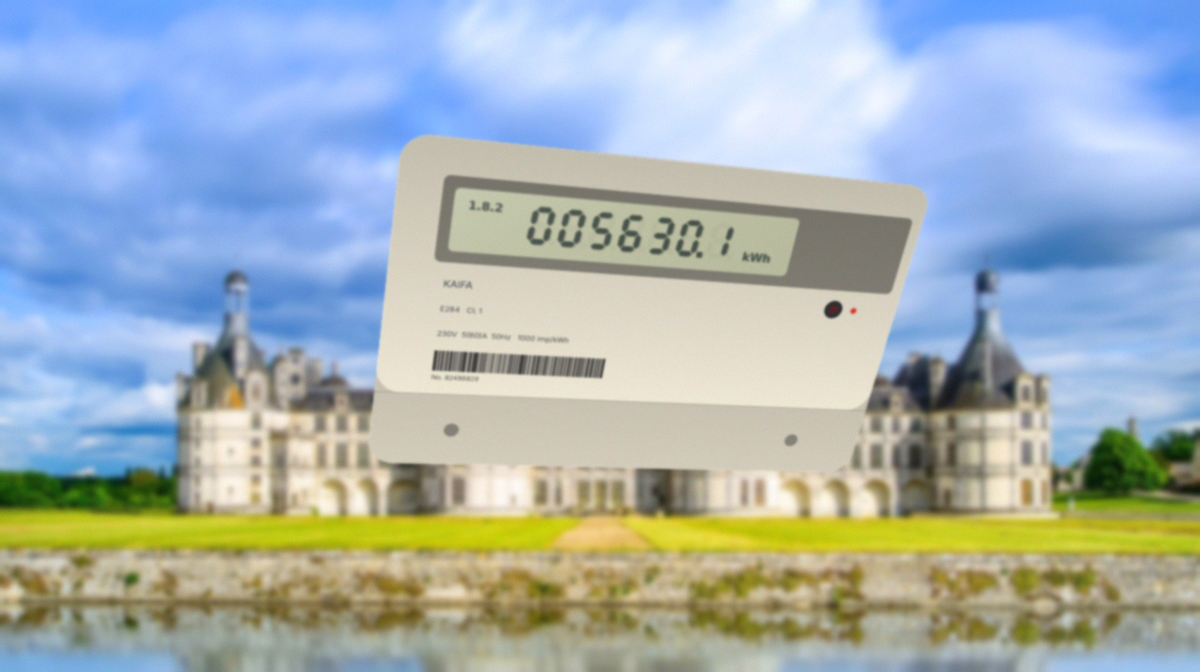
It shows {"value": 5630.1, "unit": "kWh"}
